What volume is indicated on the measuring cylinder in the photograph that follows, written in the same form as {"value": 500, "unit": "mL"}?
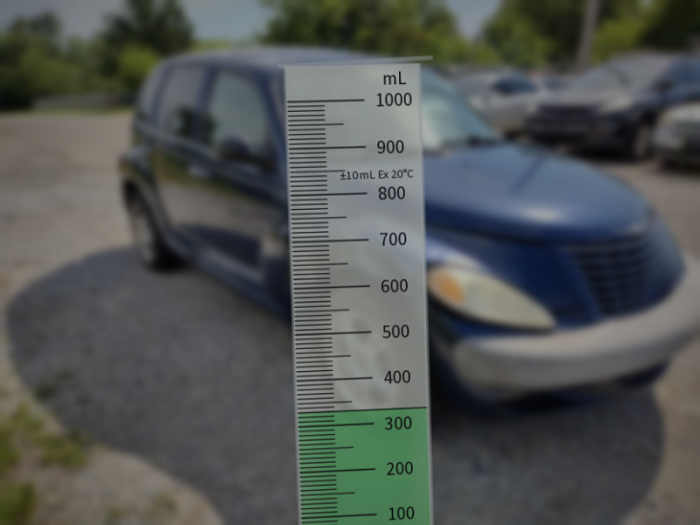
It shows {"value": 330, "unit": "mL"}
